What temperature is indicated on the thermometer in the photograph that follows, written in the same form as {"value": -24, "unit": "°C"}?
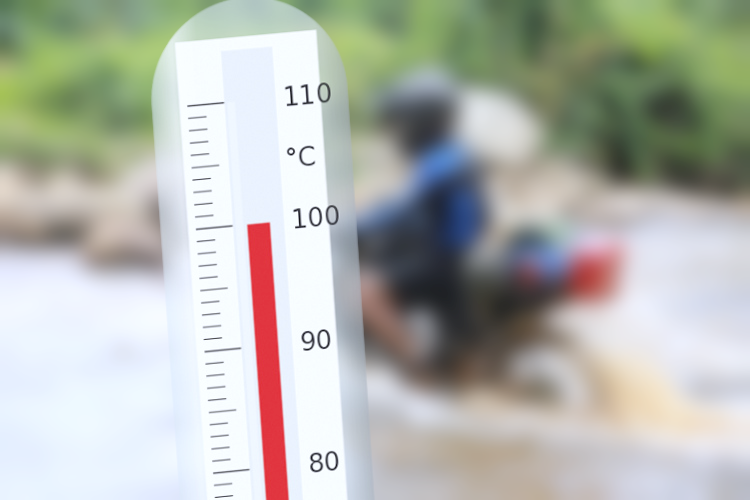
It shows {"value": 100, "unit": "°C"}
